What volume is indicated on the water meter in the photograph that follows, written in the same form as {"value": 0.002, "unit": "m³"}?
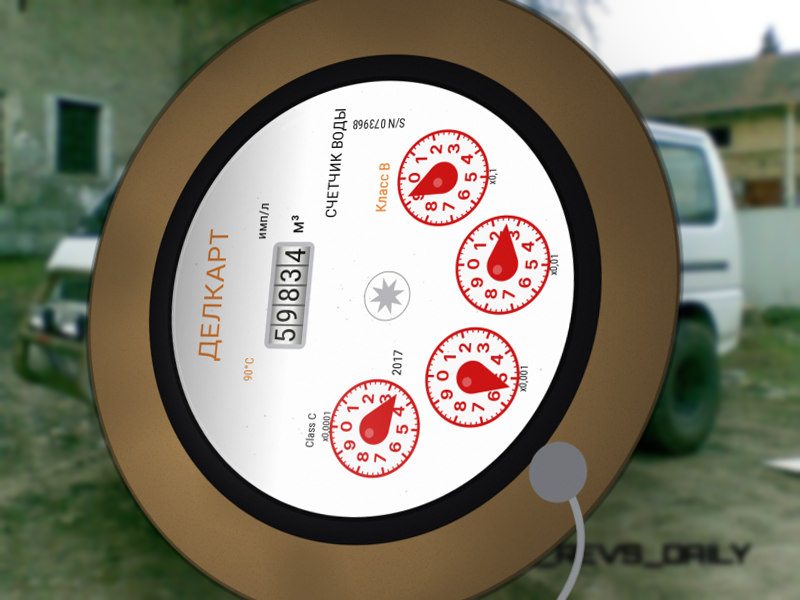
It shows {"value": 59833.9253, "unit": "m³"}
